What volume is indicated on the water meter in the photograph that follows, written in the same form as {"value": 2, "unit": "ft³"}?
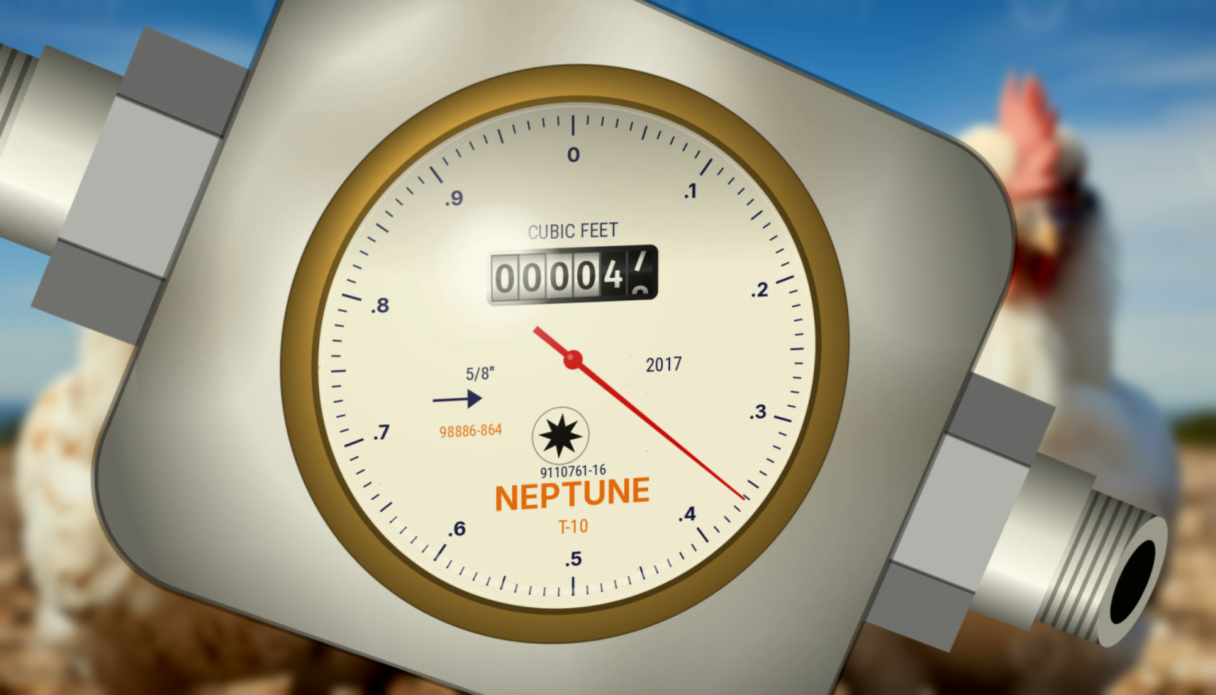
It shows {"value": 47.36, "unit": "ft³"}
